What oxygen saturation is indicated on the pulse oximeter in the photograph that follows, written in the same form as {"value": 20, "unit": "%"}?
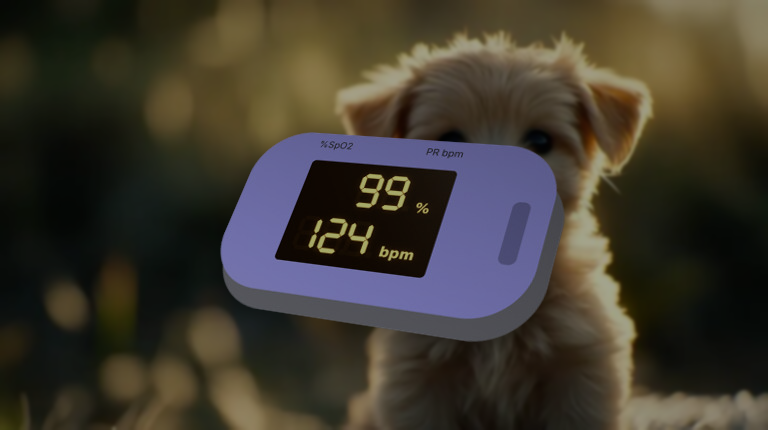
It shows {"value": 99, "unit": "%"}
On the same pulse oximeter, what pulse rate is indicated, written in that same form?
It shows {"value": 124, "unit": "bpm"}
